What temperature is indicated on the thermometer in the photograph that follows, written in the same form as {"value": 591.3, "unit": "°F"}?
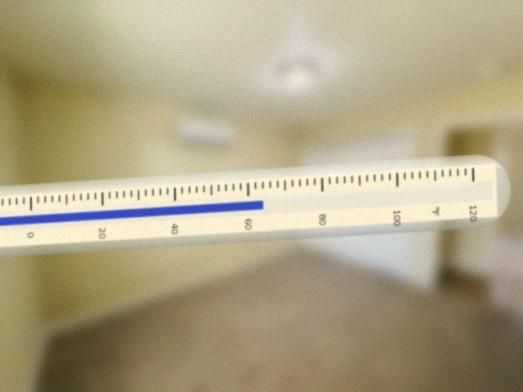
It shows {"value": 64, "unit": "°F"}
